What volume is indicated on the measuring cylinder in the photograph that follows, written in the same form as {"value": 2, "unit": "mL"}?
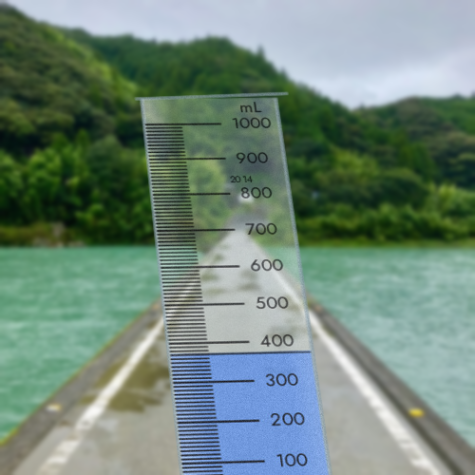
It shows {"value": 370, "unit": "mL"}
